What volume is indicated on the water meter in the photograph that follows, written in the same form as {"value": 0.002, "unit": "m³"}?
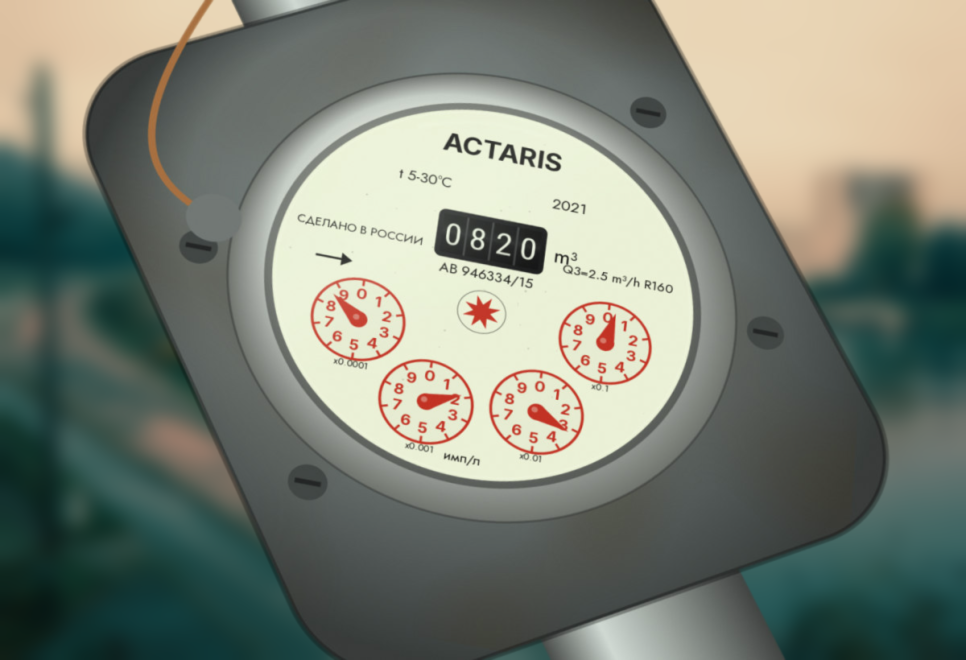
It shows {"value": 820.0318, "unit": "m³"}
